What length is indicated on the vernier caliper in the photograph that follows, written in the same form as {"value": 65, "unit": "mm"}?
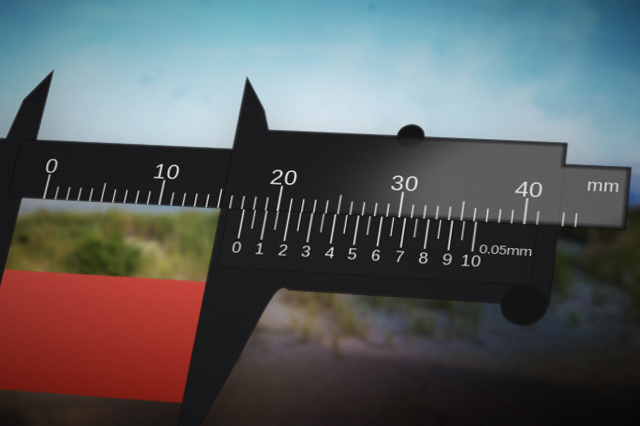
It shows {"value": 17.2, "unit": "mm"}
